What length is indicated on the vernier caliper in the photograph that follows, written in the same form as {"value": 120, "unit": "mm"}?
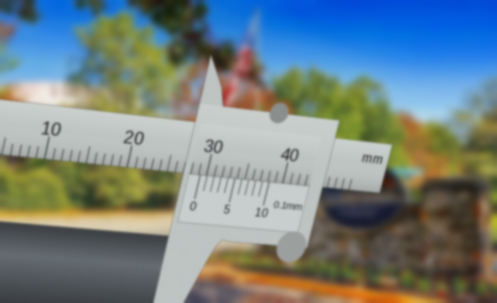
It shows {"value": 29.2, "unit": "mm"}
